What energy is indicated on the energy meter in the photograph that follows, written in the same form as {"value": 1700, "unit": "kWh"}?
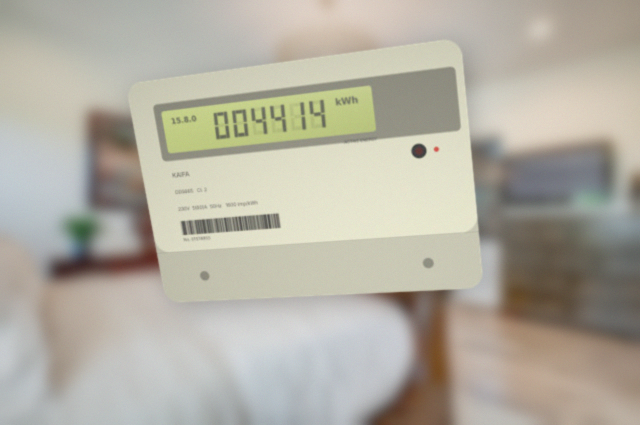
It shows {"value": 4414, "unit": "kWh"}
